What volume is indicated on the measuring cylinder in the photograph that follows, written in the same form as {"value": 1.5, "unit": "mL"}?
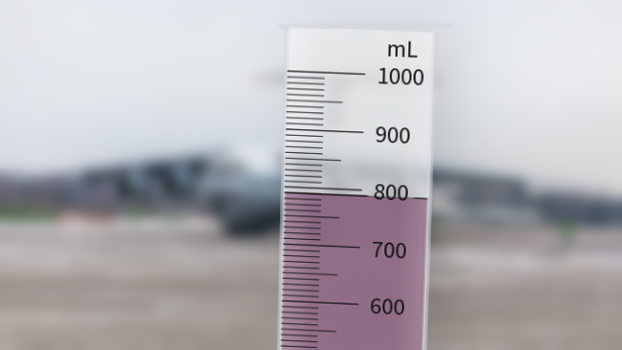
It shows {"value": 790, "unit": "mL"}
